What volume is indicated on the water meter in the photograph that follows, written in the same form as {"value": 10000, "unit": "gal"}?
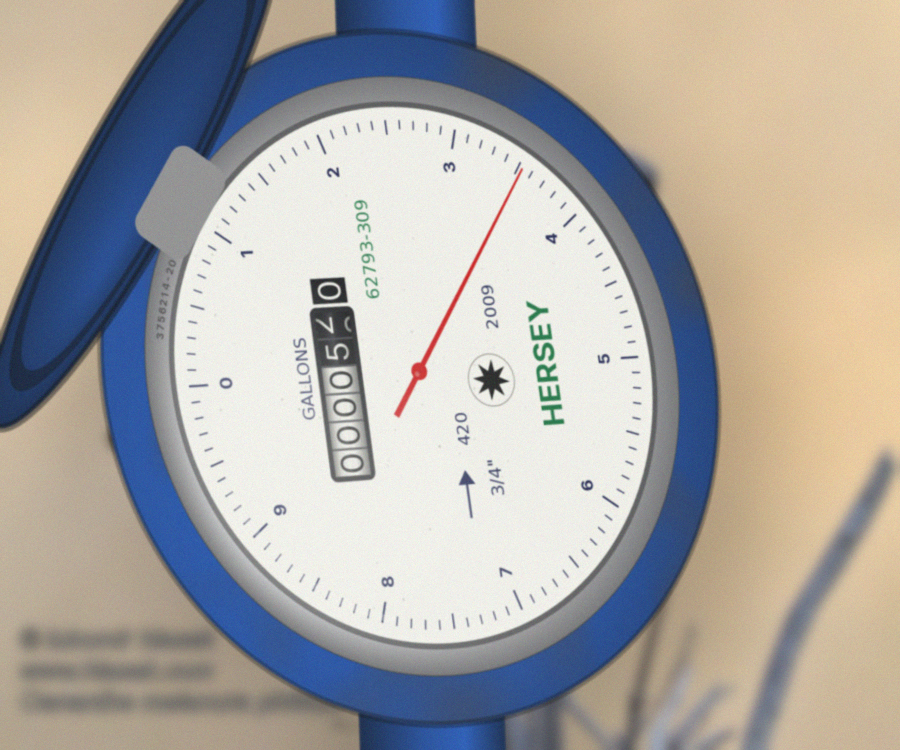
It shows {"value": 523.5, "unit": "gal"}
